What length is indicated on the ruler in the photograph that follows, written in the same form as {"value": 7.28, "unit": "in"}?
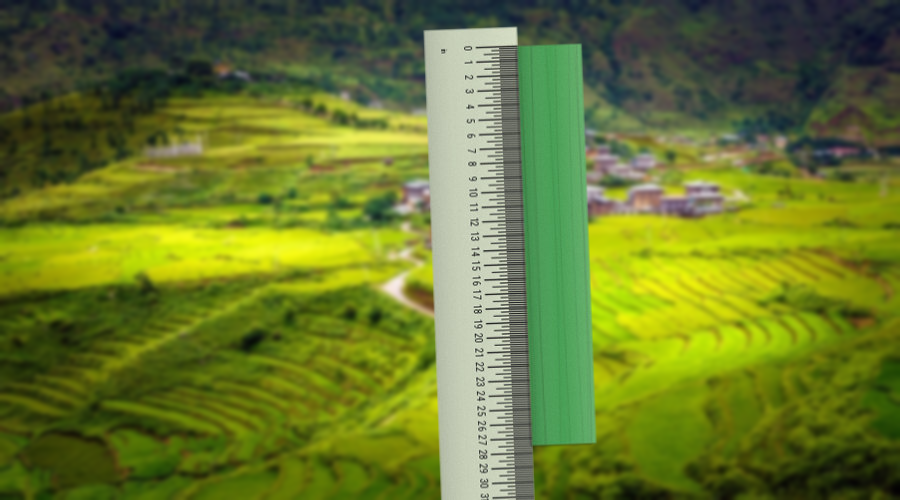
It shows {"value": 27.5, "unit": "in"}
